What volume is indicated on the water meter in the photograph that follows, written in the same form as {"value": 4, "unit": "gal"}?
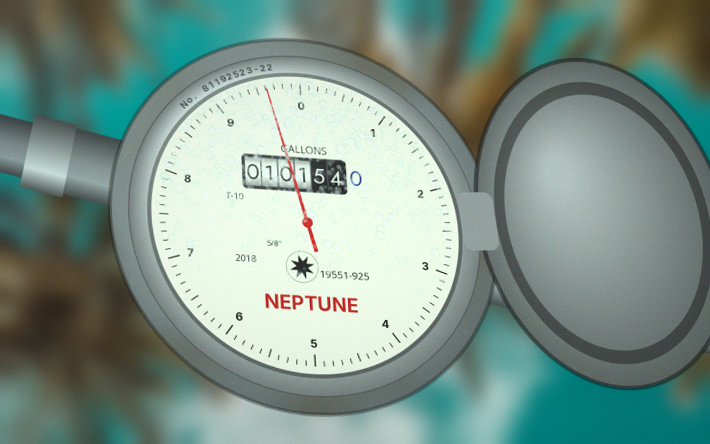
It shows {"value": 101539.6, "unit": "gal"}
